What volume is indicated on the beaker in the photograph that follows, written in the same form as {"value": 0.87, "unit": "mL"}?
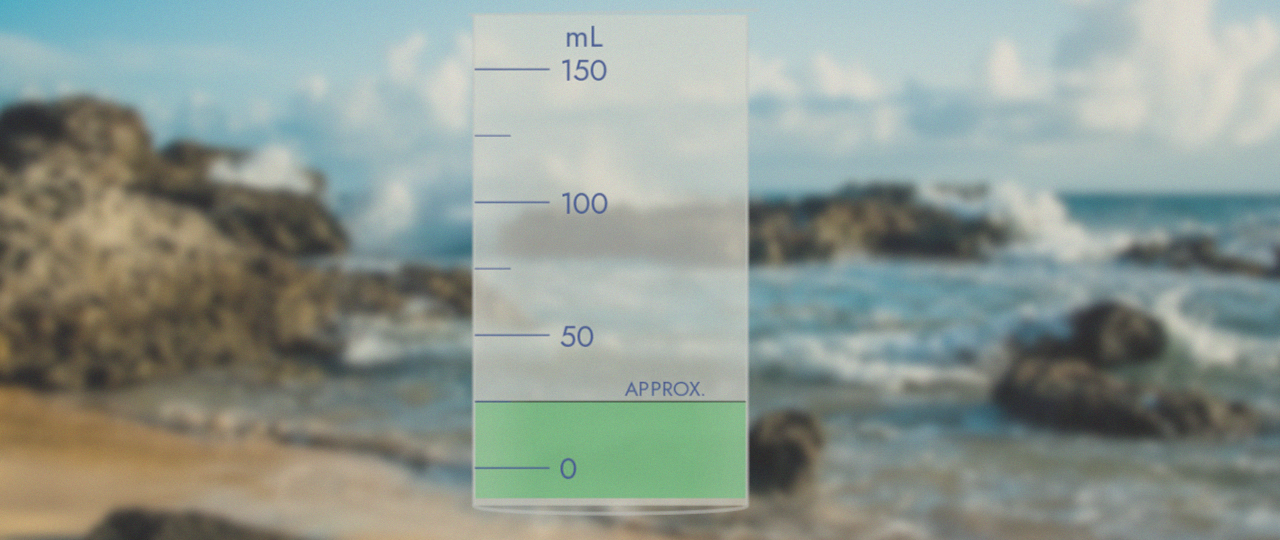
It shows {"value": 25, "unit": "mL"}
